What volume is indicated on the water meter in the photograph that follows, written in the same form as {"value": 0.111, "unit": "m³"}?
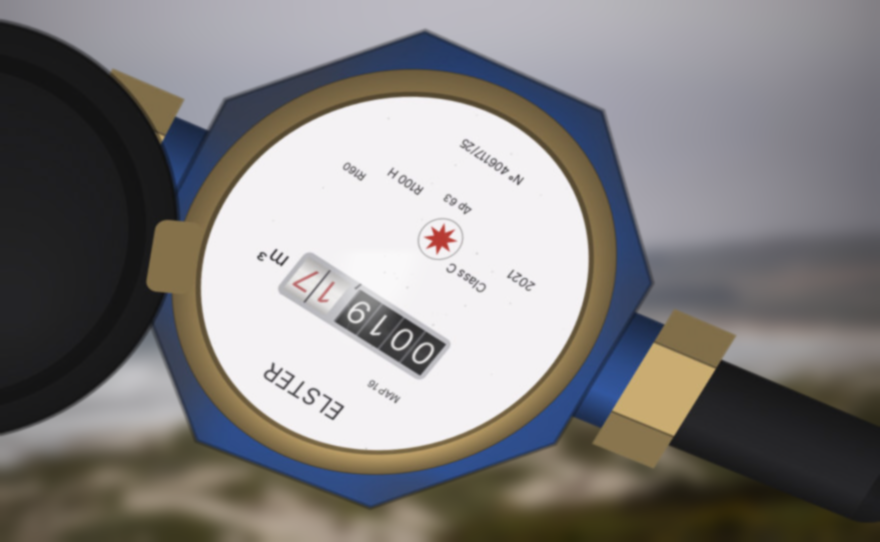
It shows {"value": 19.17, "unit": "m³"}
